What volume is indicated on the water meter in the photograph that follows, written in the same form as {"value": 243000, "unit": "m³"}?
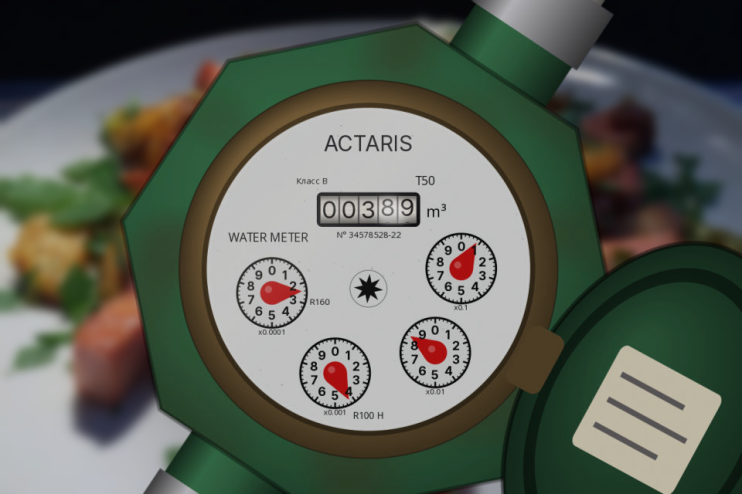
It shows {"value": 389.0842, "unit": "m³"}
